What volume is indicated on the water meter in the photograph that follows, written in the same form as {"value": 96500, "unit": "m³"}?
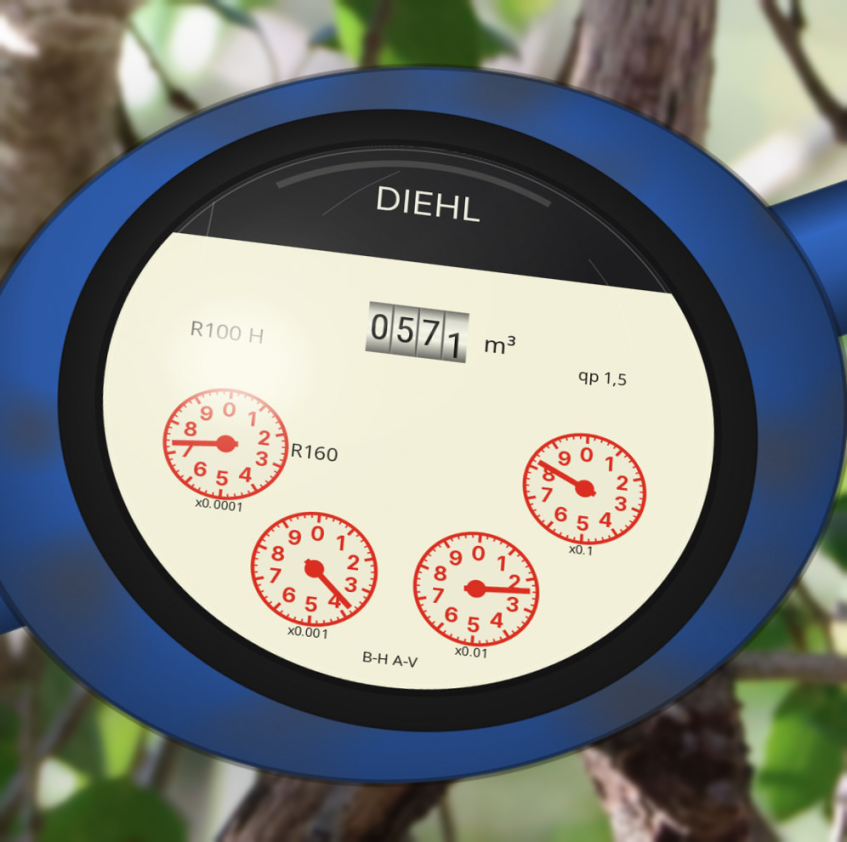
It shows {"value": 570.8237, "unit": "m³"}
